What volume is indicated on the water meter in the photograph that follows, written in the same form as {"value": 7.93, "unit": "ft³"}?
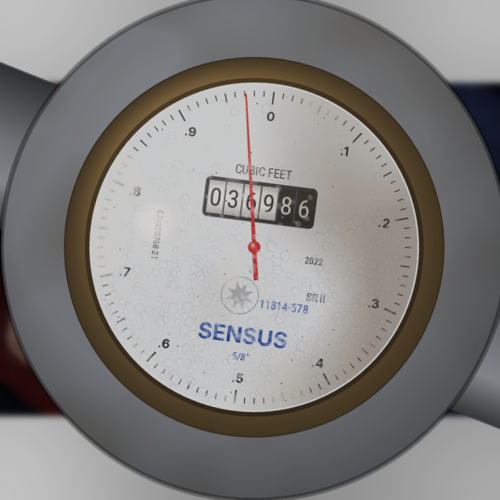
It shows {"value": 36985.97, "unit": "ft³"}
